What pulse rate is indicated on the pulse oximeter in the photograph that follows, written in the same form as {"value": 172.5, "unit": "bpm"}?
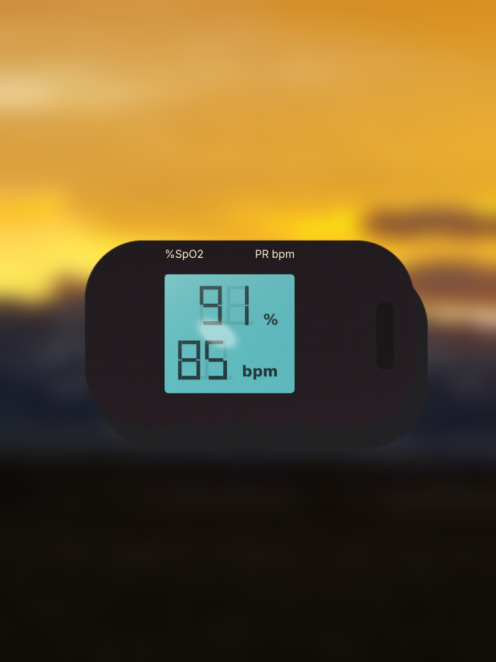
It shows {"value": 85, "unit": "bpm"}
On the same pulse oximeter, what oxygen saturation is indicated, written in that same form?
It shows {"value": 91, "unit": "%"}
